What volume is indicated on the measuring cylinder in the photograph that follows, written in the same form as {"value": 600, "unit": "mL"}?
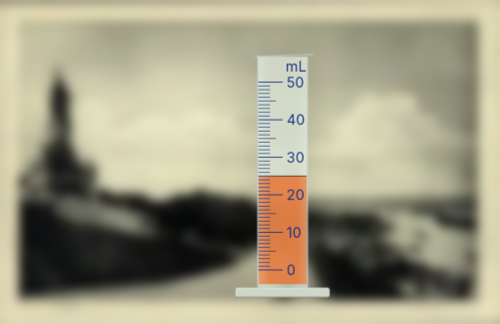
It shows {"value": 25, "unit": "mL"}
